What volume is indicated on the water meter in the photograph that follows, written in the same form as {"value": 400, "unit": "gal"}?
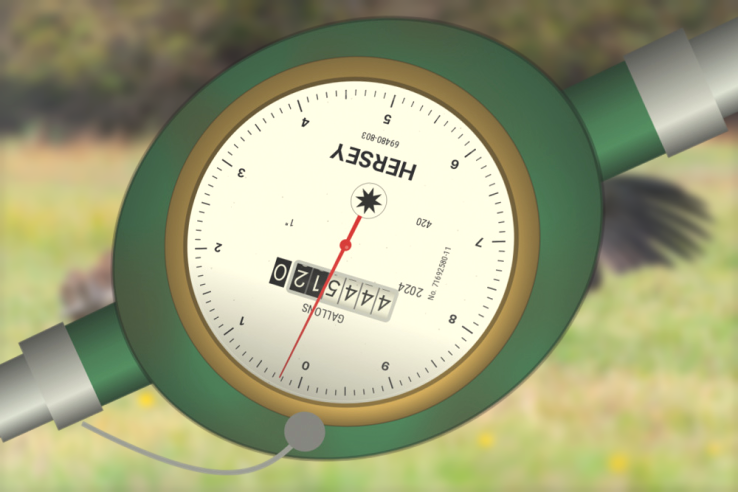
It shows {"value": 4445120.2, "unit": "gal"}
